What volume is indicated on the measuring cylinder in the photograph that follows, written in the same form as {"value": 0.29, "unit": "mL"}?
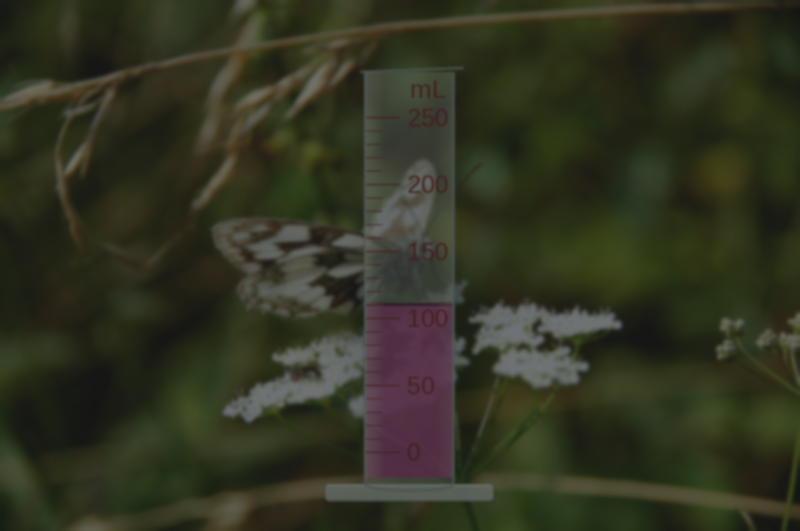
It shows {"value": 110, "unit": "mL"}
